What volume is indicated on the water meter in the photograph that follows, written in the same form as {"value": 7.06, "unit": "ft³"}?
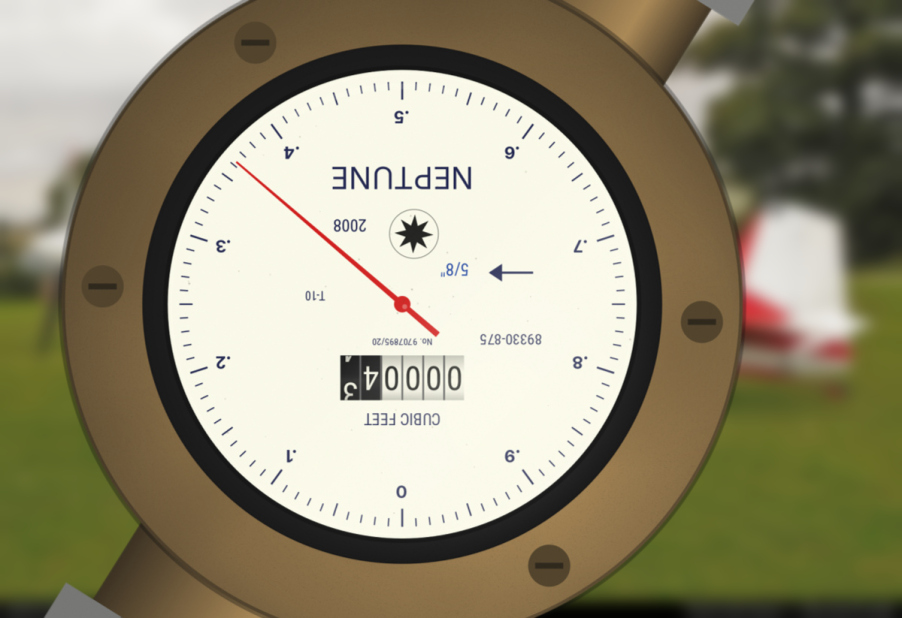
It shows {"value": 43.36, "unit": "ft³"}
